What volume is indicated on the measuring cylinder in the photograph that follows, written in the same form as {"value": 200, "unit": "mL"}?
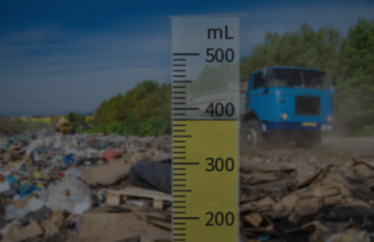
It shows {"value": 380, "unit": "mL"}
